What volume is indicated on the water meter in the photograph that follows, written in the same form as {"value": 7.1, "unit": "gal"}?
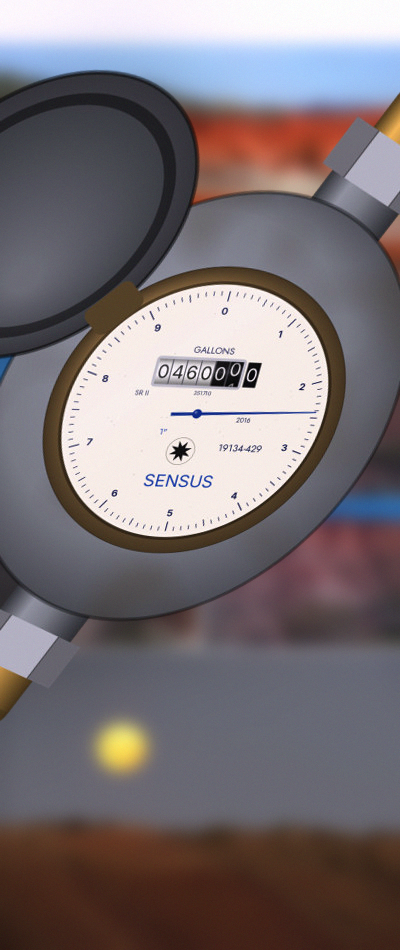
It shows {"value": 460002.4, "unit": "gal"}
